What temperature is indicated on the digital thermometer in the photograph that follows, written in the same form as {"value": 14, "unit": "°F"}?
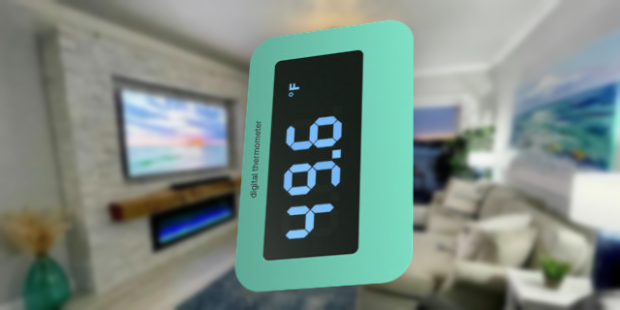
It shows {"value": 49.6, "unit": "°F"}
